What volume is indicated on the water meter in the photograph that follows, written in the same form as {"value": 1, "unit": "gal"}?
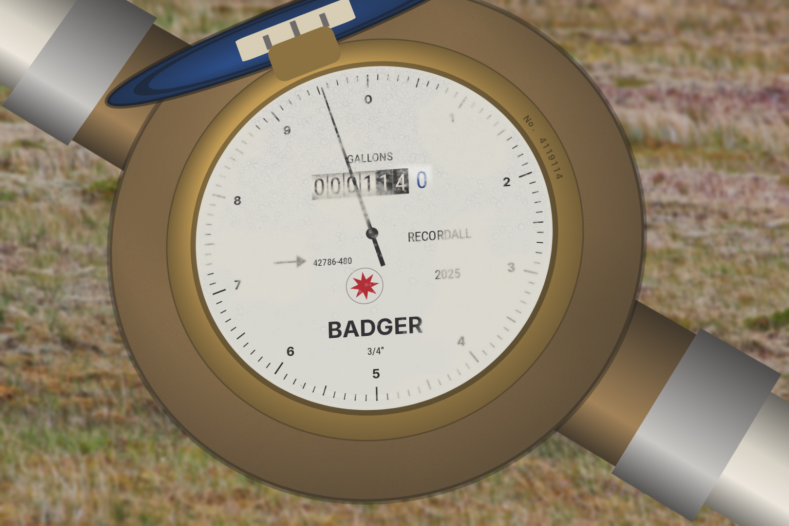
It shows {"value": 1139.5, "unit": "gal"}
